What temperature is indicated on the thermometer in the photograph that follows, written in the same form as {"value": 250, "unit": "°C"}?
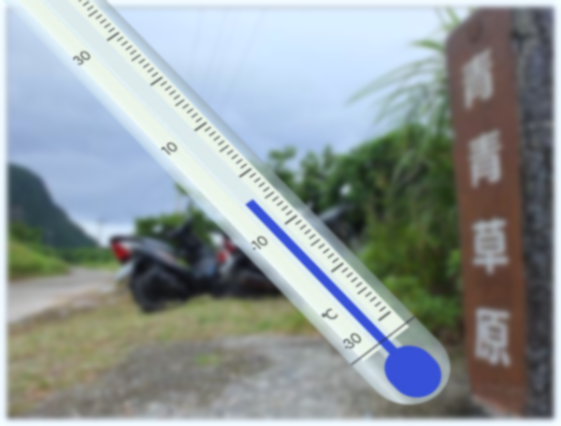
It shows {"value": -4, "unit": "°C"}
